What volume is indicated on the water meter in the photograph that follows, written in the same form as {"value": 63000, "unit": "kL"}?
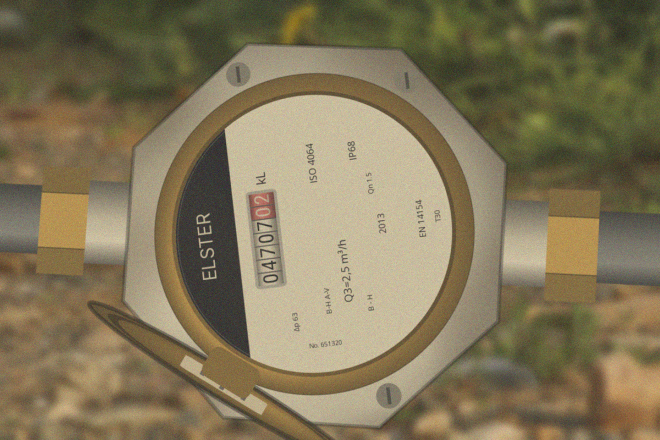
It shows {"value": 4707.02, "unit": "kL"}
